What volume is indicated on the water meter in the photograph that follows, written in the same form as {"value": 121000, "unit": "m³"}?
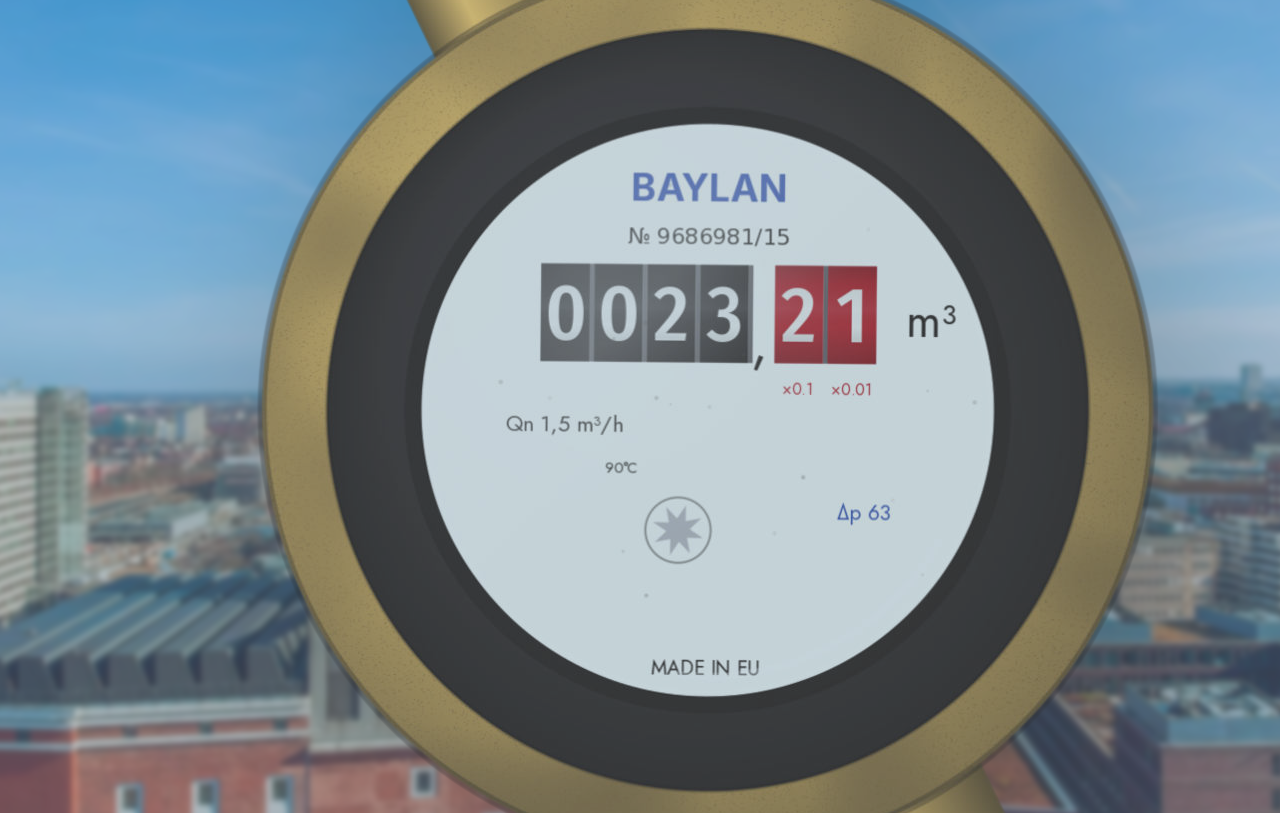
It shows {"value": 23.21, "unit": "m³"}
